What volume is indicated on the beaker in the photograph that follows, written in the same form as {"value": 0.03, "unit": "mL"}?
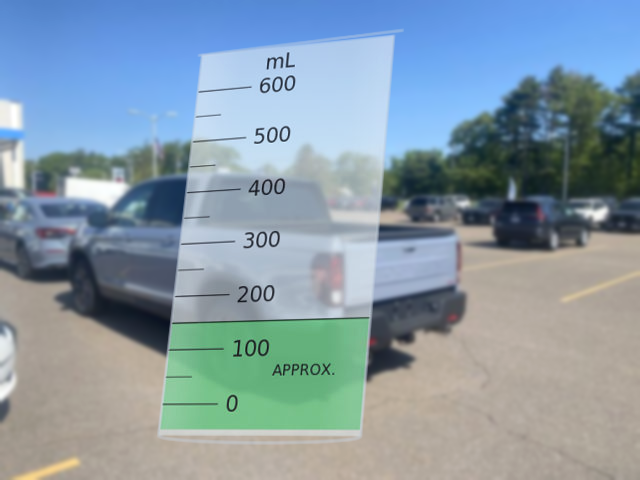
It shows {"value": 150, "unit": "mL"}
